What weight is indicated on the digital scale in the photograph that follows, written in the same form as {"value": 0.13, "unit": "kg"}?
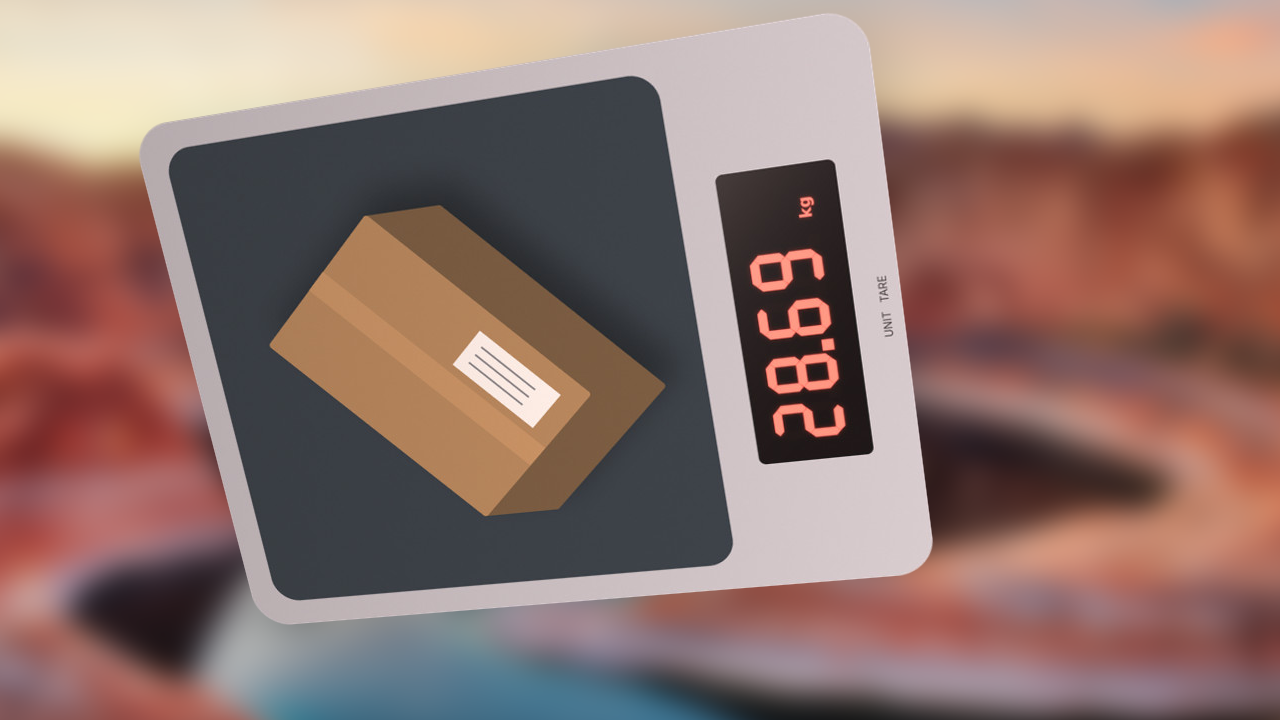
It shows {"value": 28.69, "unit": "kg"}
